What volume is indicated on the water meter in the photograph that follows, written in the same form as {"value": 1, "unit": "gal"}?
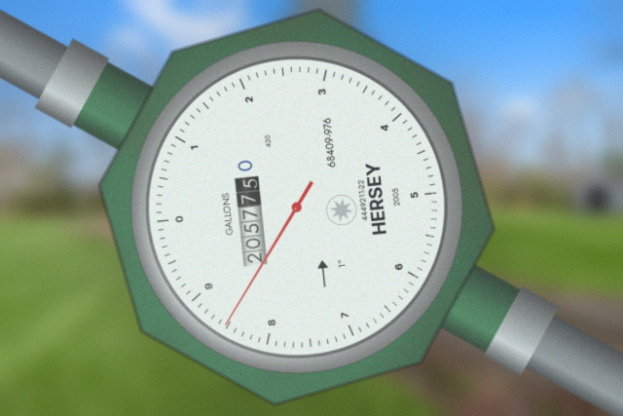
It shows {"value": 2057748.5, "unit": "gal"}
